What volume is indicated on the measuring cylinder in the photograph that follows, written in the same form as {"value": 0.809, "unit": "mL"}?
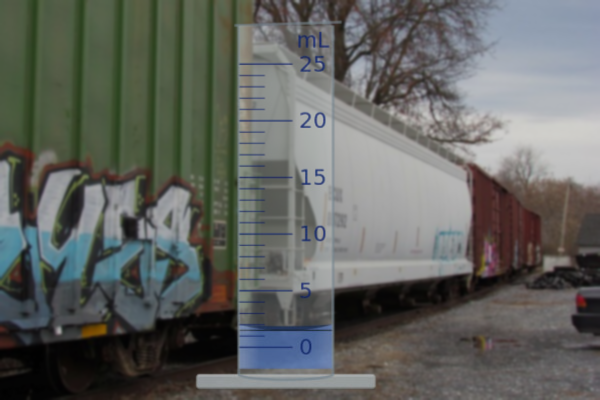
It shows {"value": 1.5, "unit": "mL"}
